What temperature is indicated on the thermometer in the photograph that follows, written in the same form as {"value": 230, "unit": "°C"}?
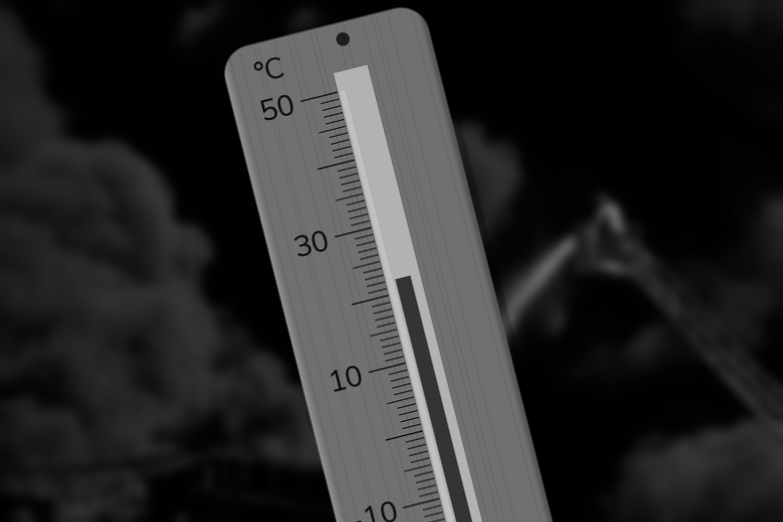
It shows {"value": 22, "unit": "°C"}
